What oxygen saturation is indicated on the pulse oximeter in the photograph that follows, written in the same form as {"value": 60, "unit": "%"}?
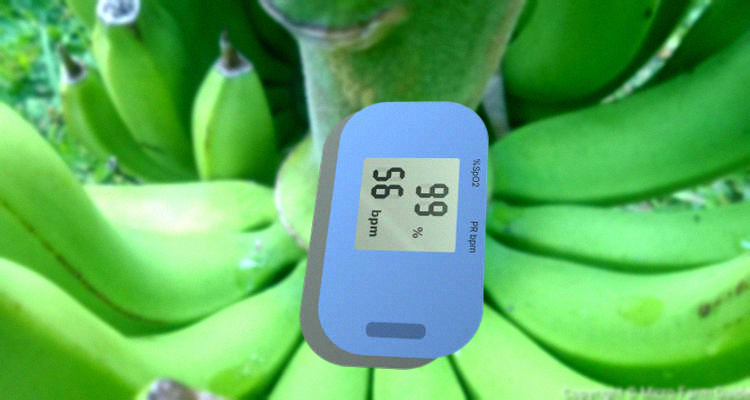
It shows {"value": 99, "unit": "%"}
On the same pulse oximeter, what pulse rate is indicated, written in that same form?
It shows {"value": 56, "unit": "bpm"}
